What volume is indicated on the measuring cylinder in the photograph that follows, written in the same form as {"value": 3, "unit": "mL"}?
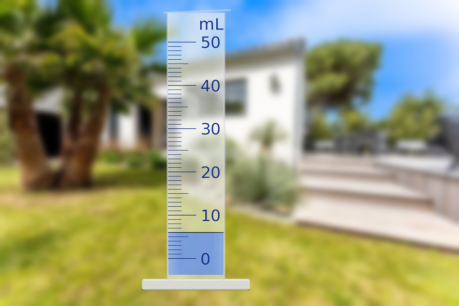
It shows {"value": 6, "unit": "mL"}
